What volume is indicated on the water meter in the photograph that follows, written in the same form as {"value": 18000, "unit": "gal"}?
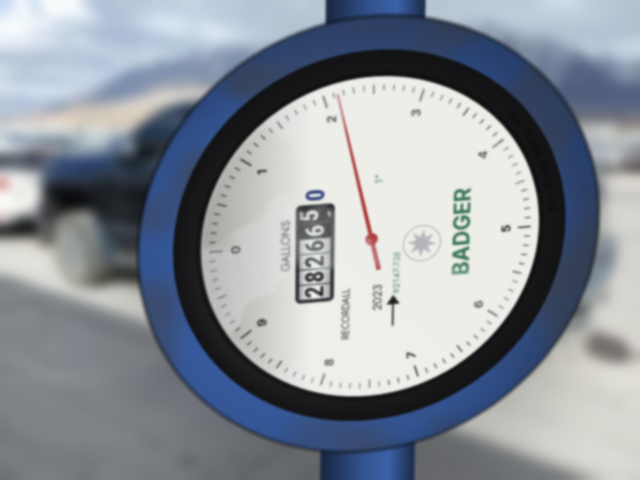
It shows {"value": 2826652.1, "unit": "gal"}
